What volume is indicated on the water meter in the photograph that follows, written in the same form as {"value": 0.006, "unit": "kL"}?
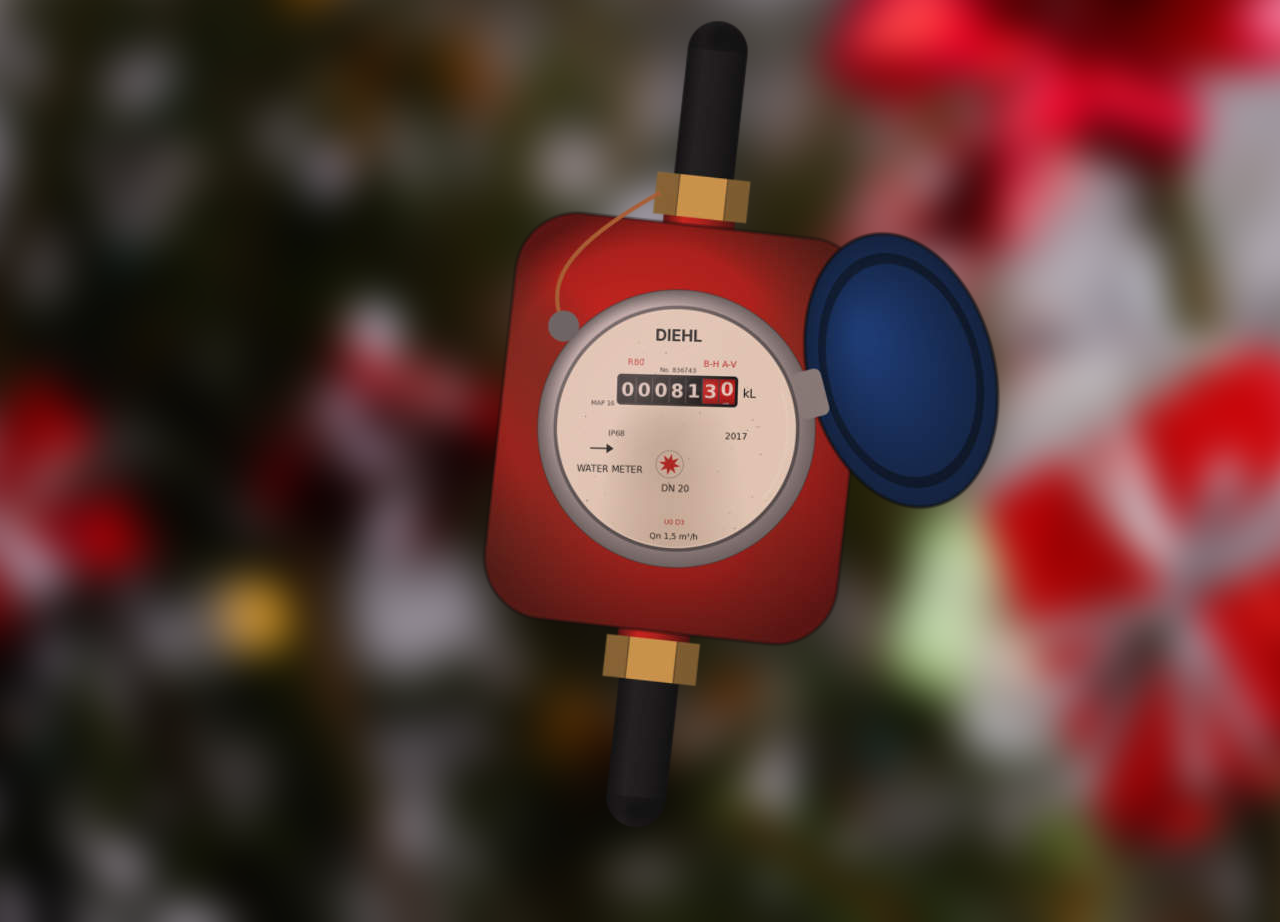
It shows {"value": 81.30, "unit": "kL"}
